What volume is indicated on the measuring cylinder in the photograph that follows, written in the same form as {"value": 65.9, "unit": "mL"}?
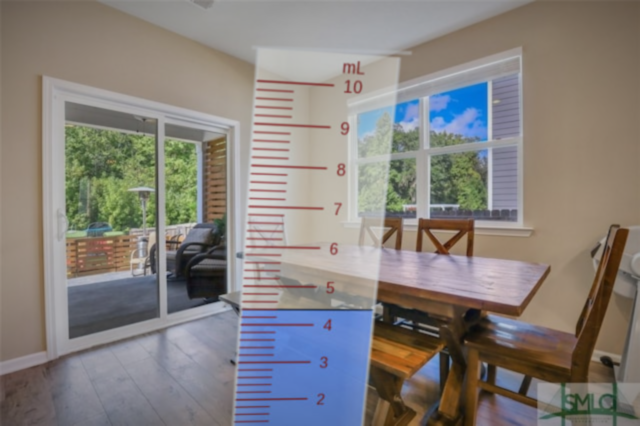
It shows {"value": 4.4, "unit": "mL"}
